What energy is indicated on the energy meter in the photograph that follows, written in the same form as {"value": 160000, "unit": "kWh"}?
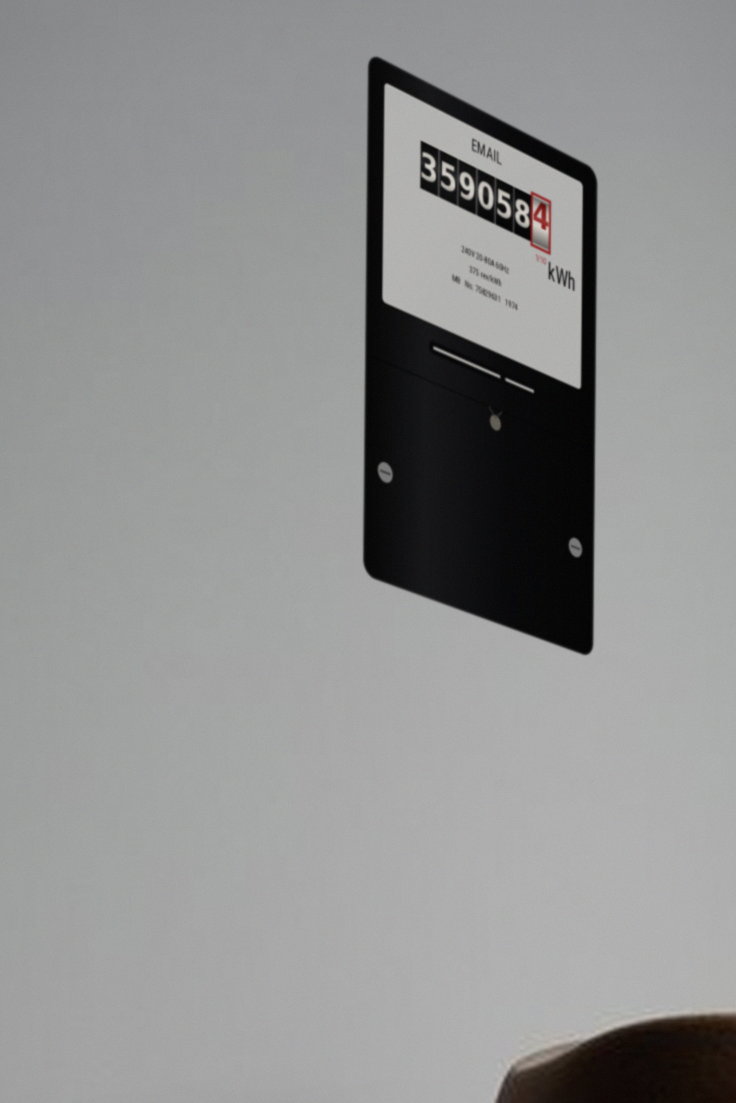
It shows {"value": 359058.4, "unit": "kWh"}
